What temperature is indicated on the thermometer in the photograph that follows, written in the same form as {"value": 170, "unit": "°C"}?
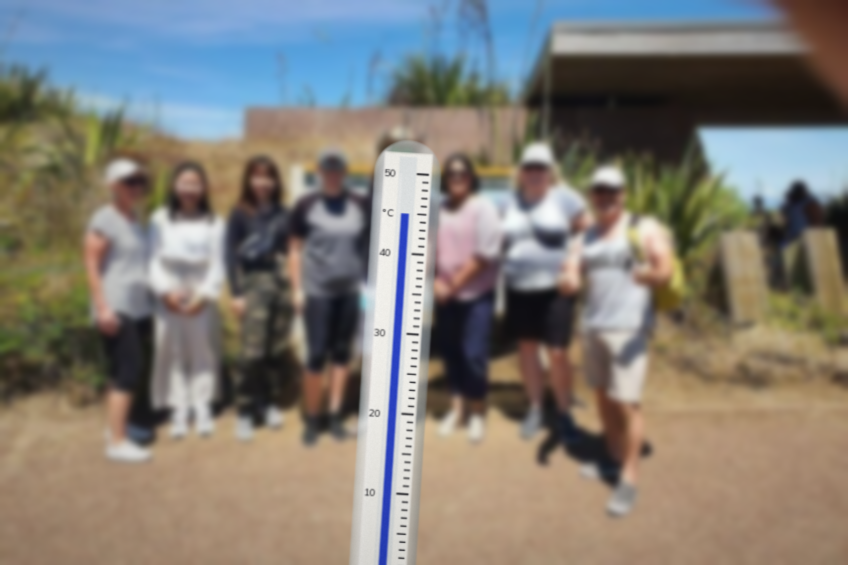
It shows {"value": 45, "unit": "°C"}
